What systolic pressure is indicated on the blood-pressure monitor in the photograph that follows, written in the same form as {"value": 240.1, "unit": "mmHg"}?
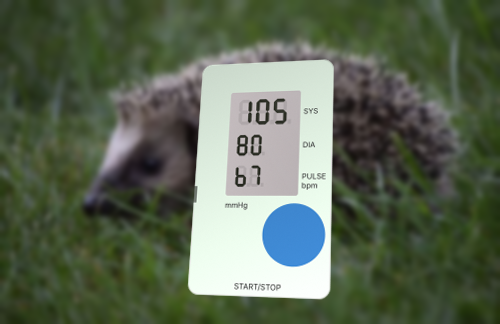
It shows {"value": 105, "unit": "mmHg"}
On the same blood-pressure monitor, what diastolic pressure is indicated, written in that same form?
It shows {"value": 80, "unit": "mmHg"}
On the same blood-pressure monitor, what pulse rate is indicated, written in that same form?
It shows {"value": 67, "unit": "bpm"}
